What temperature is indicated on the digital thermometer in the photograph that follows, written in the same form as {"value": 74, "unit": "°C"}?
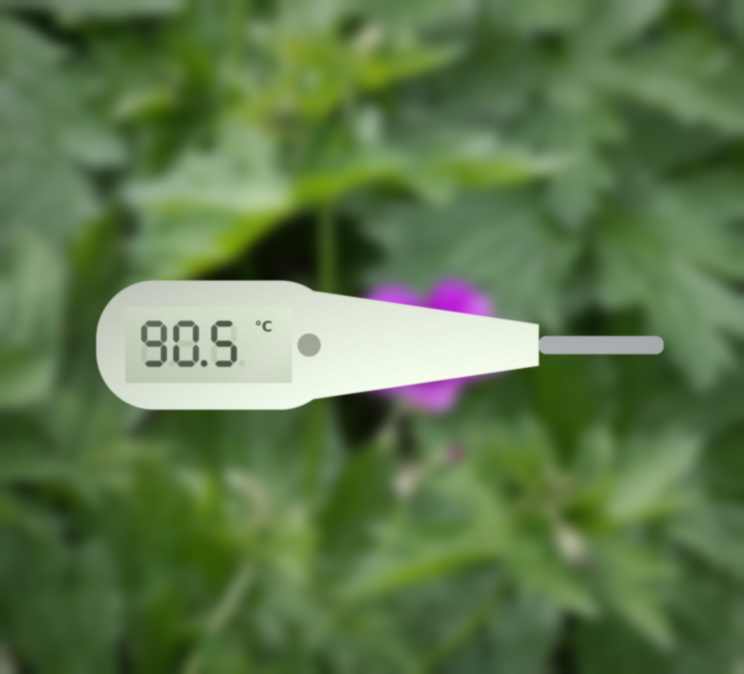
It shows {"value": 90.5, "unit": "°C"}
